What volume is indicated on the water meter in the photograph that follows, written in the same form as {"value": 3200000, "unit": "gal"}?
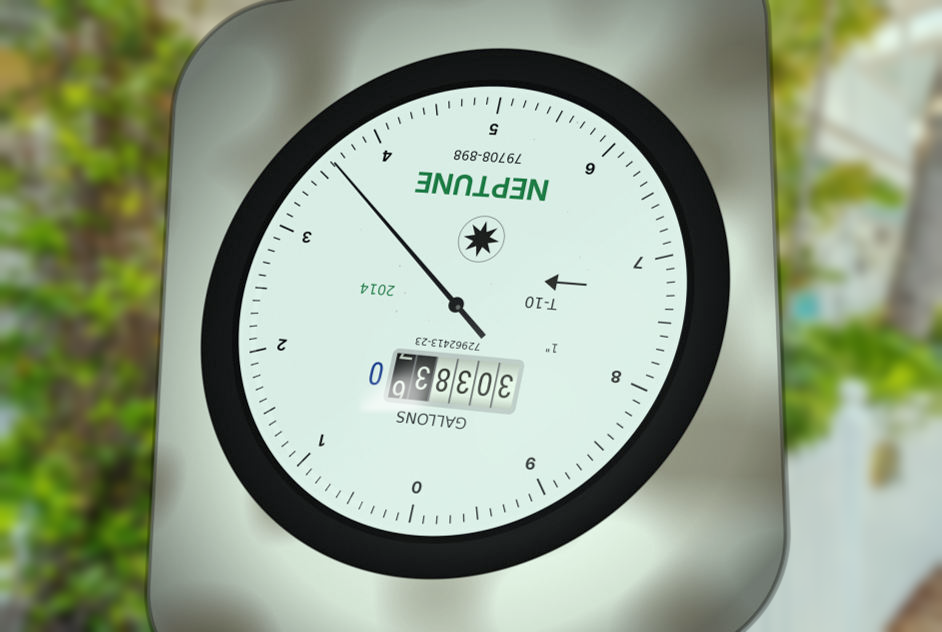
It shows {"value": 3038363.6, "unit": "gal"}
